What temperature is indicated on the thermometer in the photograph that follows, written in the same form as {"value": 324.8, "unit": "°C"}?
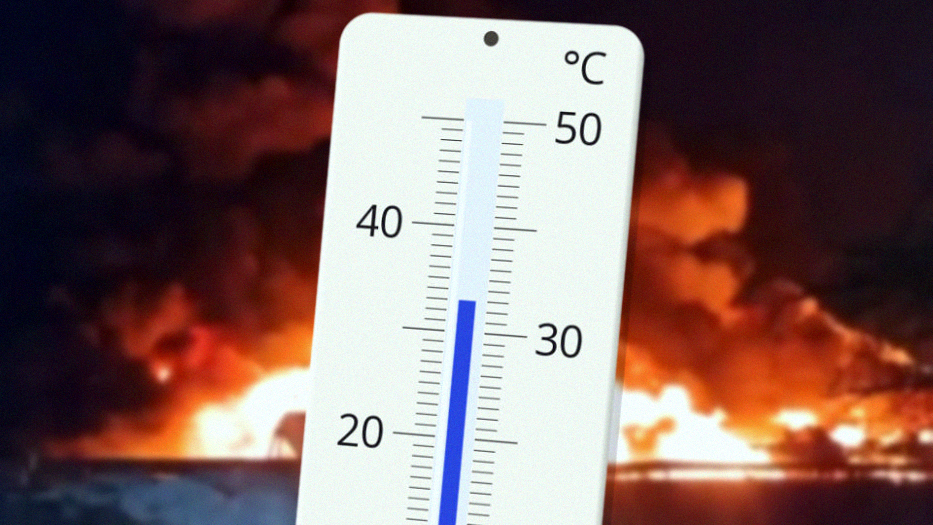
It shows {"value": 33, "unit": "°C"}
